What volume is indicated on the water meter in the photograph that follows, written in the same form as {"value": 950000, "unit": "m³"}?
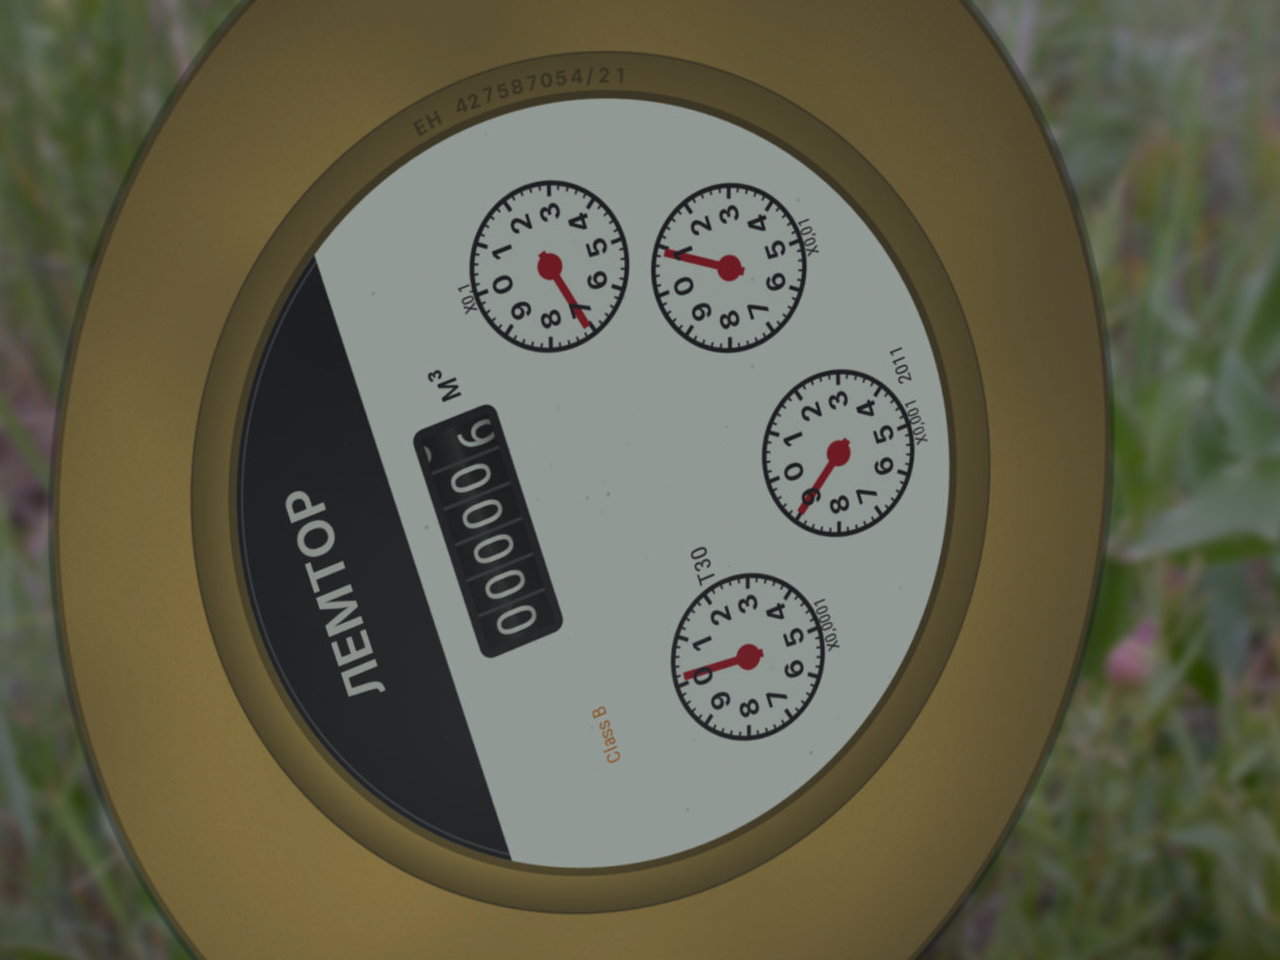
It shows {"value": 5.7090, "unit": "m³"}
